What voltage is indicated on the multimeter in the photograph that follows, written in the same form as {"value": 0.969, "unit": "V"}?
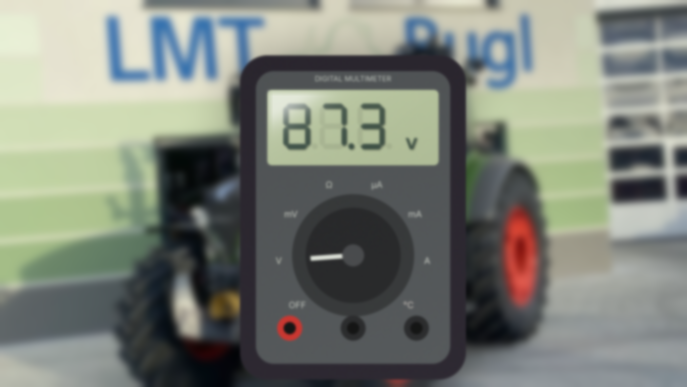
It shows {"value": 87.3, "unit": "V"}
